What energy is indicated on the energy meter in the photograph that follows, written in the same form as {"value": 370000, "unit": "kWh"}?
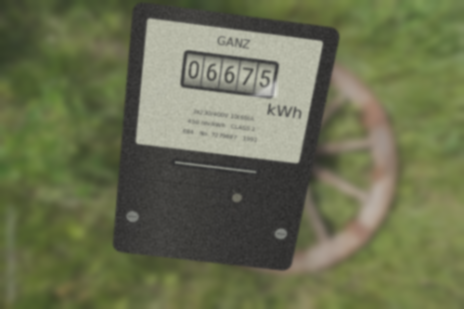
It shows {"value": 6675, "unit": "kWh"}
